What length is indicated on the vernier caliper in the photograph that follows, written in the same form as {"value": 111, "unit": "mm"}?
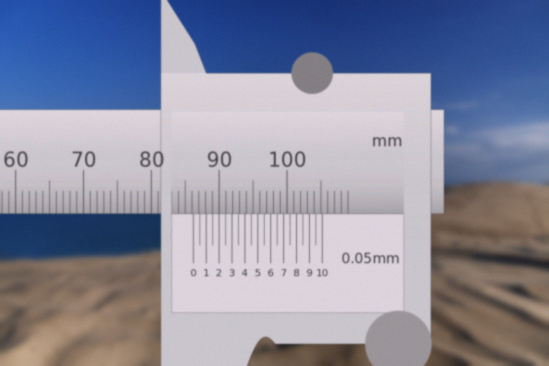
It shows {"value": 86.2, "unit": "mm"}
